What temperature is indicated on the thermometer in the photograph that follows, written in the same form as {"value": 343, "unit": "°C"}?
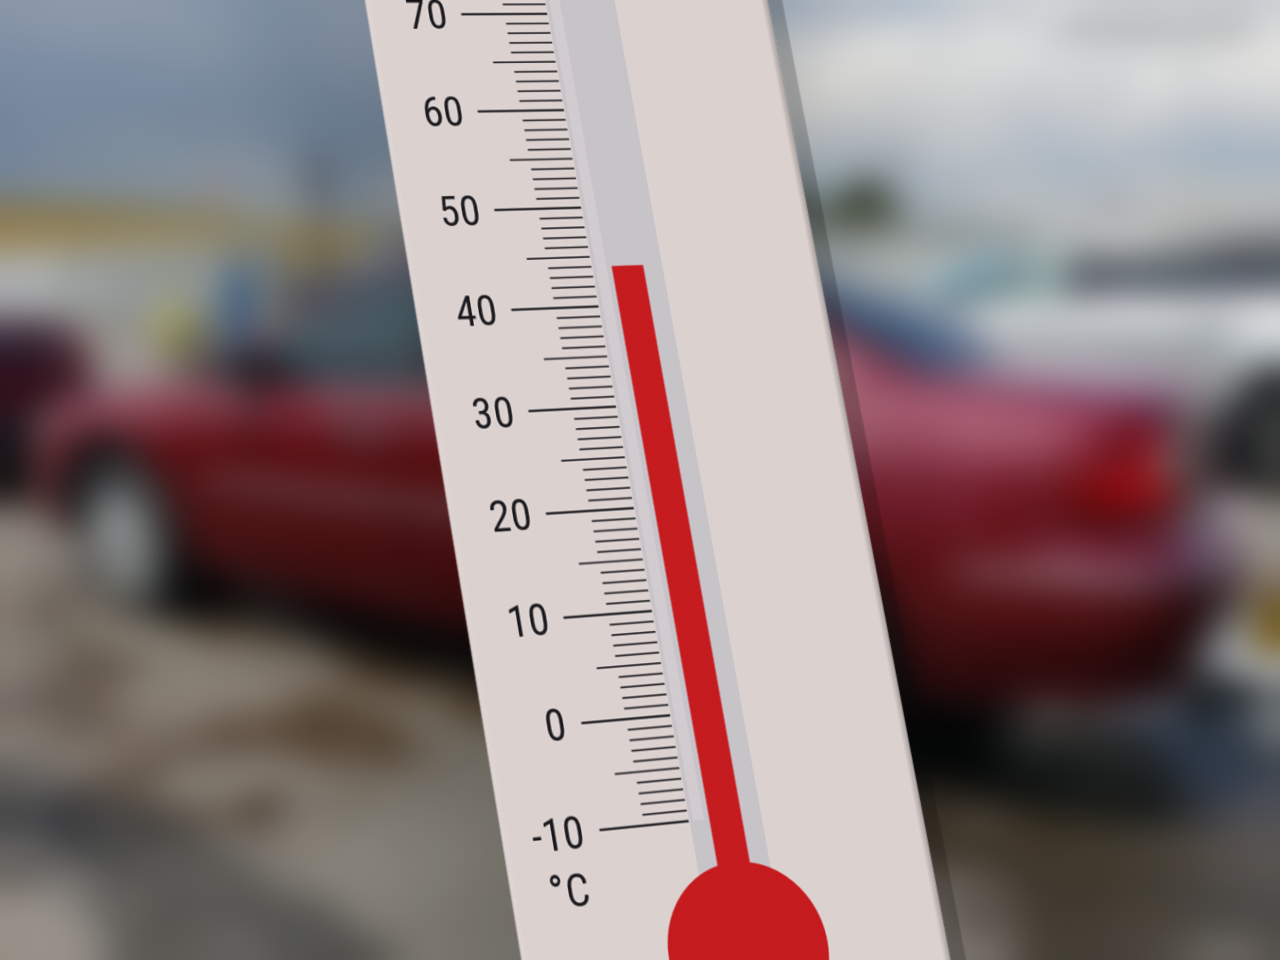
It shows {"value": 44, "unit": "°C"}
